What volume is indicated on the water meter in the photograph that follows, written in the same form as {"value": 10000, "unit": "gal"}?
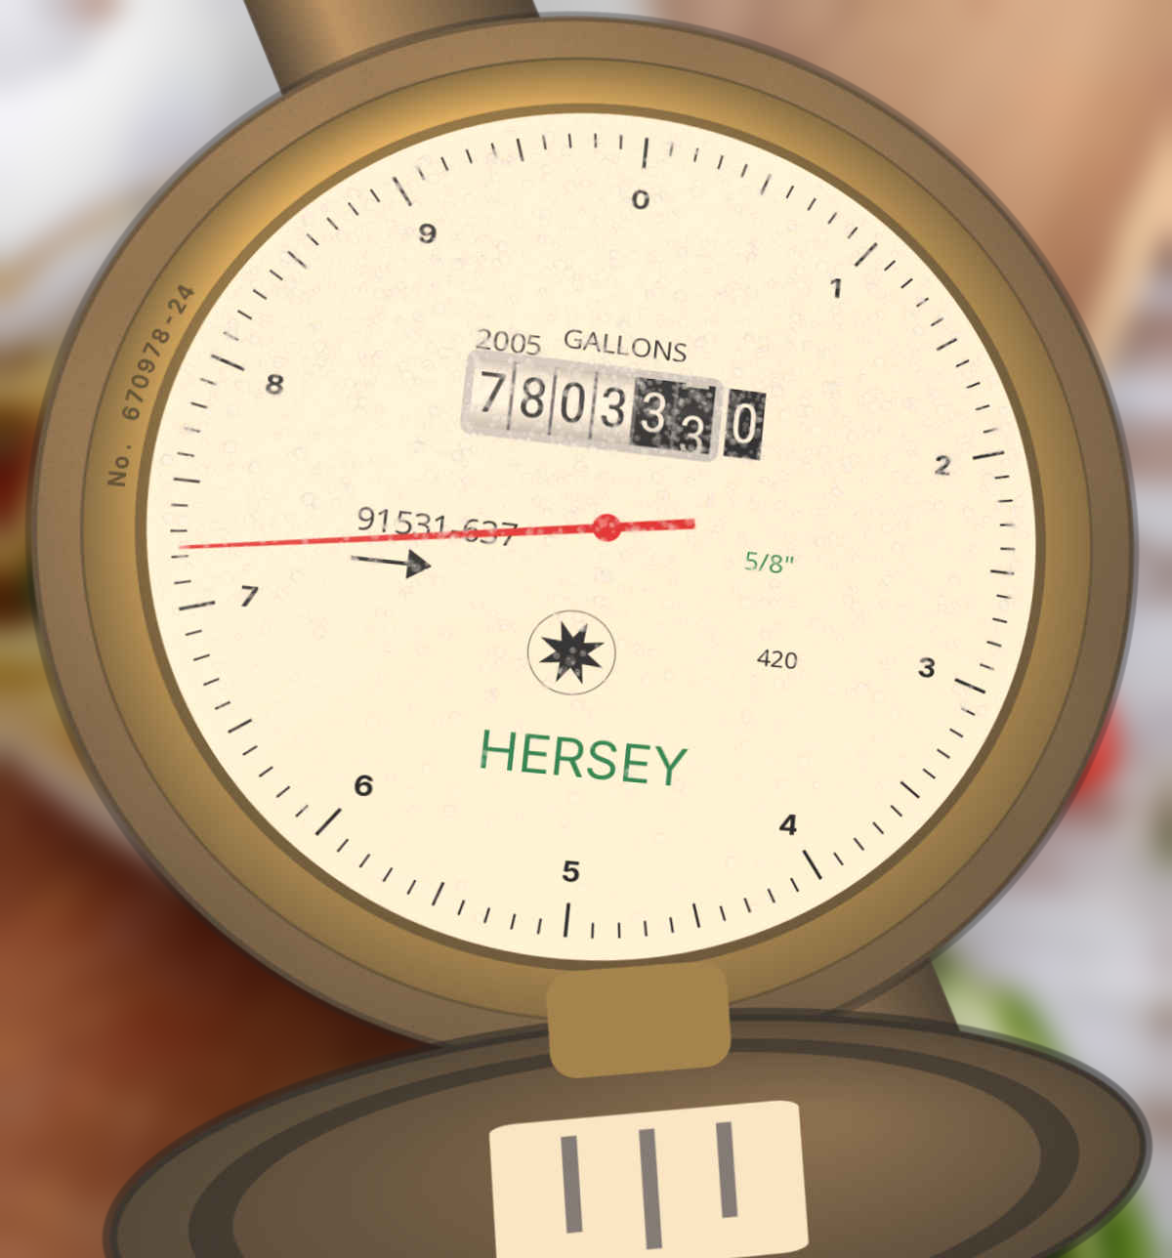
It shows {"value": 7803327.2, "unit": "gal"}
